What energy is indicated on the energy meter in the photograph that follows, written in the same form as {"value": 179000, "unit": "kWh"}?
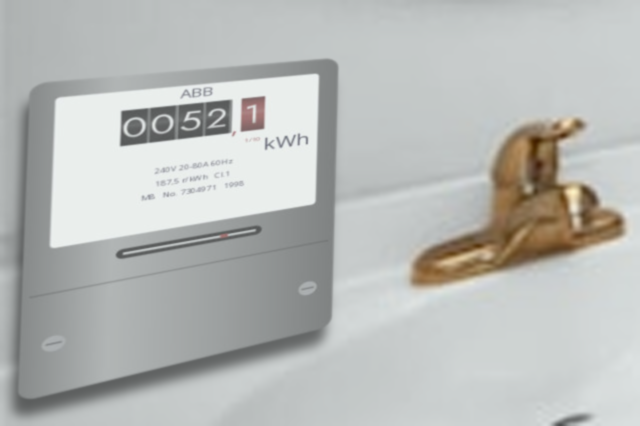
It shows {"value": 52.1, "unit": "kWh"}
